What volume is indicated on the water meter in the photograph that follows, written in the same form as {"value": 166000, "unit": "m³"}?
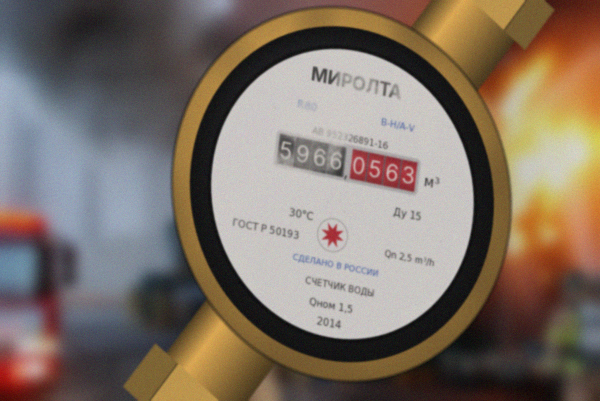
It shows {"value": 5966.0563, "unit": "m³"}
